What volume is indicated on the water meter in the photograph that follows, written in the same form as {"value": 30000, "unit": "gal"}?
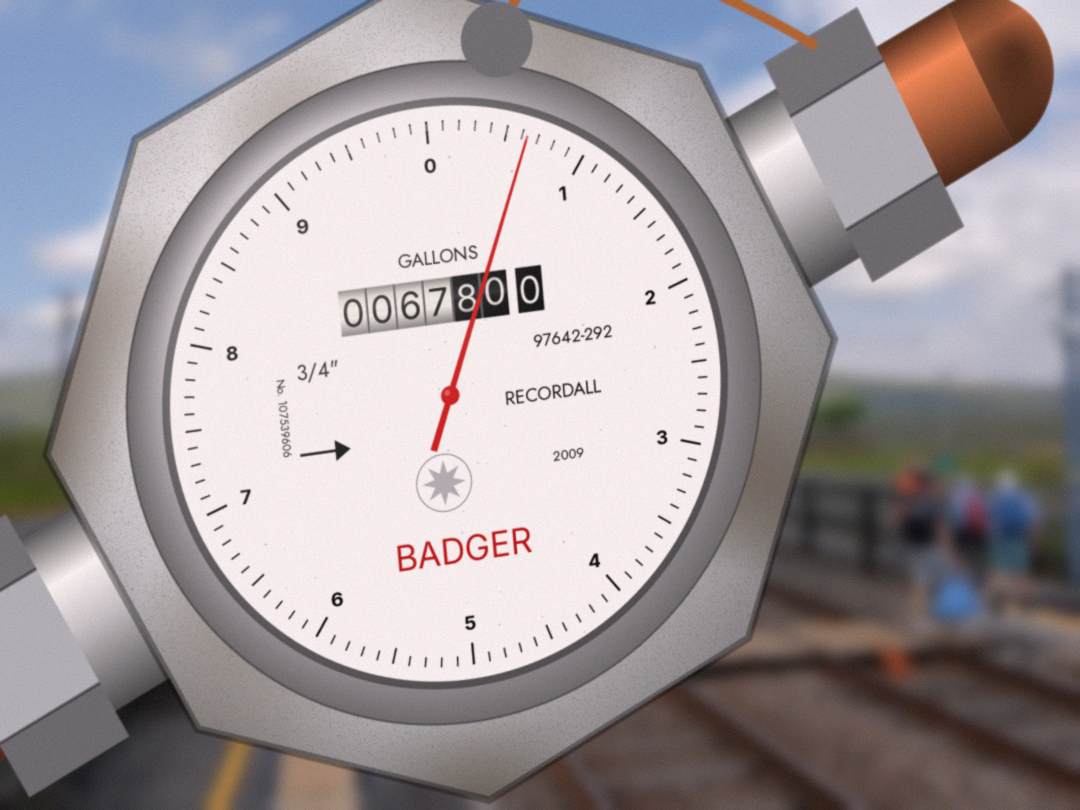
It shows {"value": 67800.6, "unit": "gal"}
